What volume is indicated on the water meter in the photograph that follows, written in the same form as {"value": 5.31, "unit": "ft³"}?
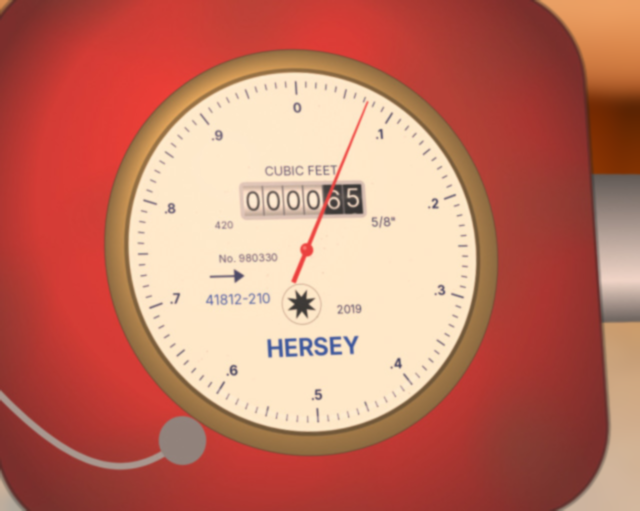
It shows {"value": 65.07, "unit": "ft³"}
